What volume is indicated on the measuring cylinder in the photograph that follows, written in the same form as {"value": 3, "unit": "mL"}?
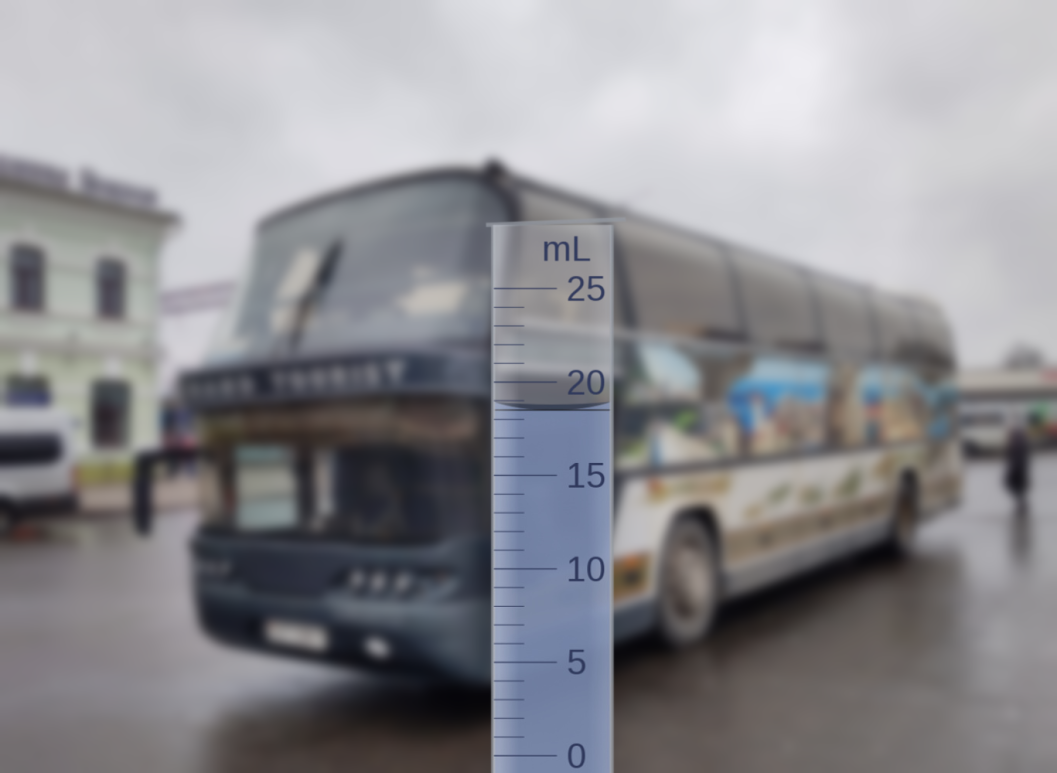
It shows {"value": 18.5, "unit": "mL"}
